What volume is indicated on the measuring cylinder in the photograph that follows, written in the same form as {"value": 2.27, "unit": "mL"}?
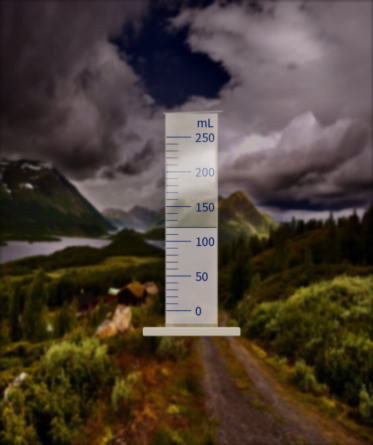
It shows {"value": 120, "unit": "mL"}
